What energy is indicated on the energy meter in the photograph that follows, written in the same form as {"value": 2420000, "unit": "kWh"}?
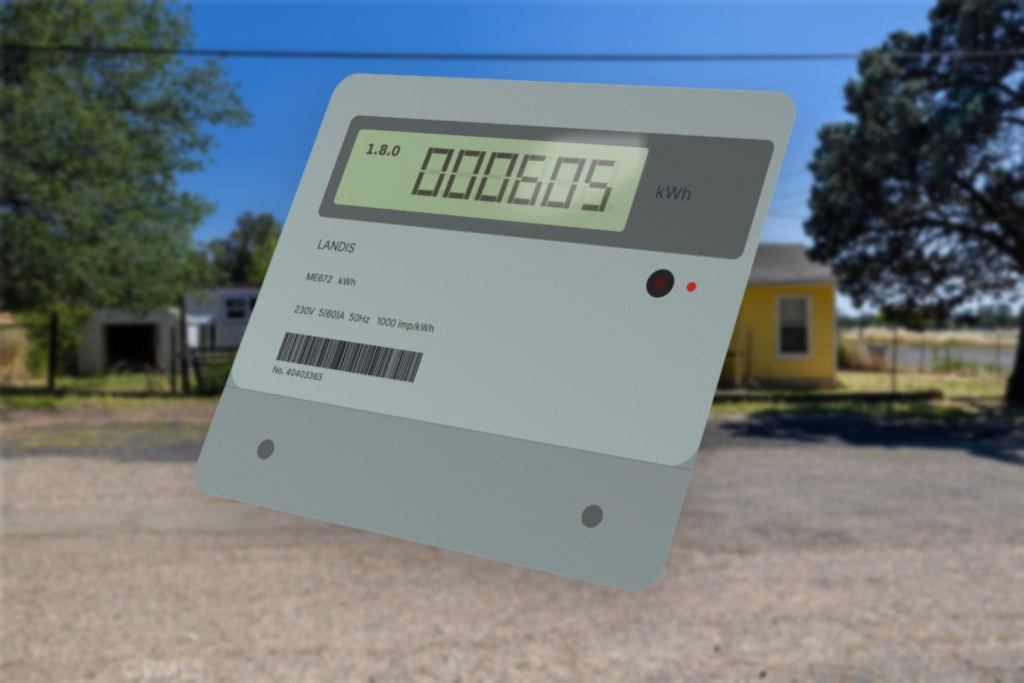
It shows {"value": 605, "unit": "kWh"}
